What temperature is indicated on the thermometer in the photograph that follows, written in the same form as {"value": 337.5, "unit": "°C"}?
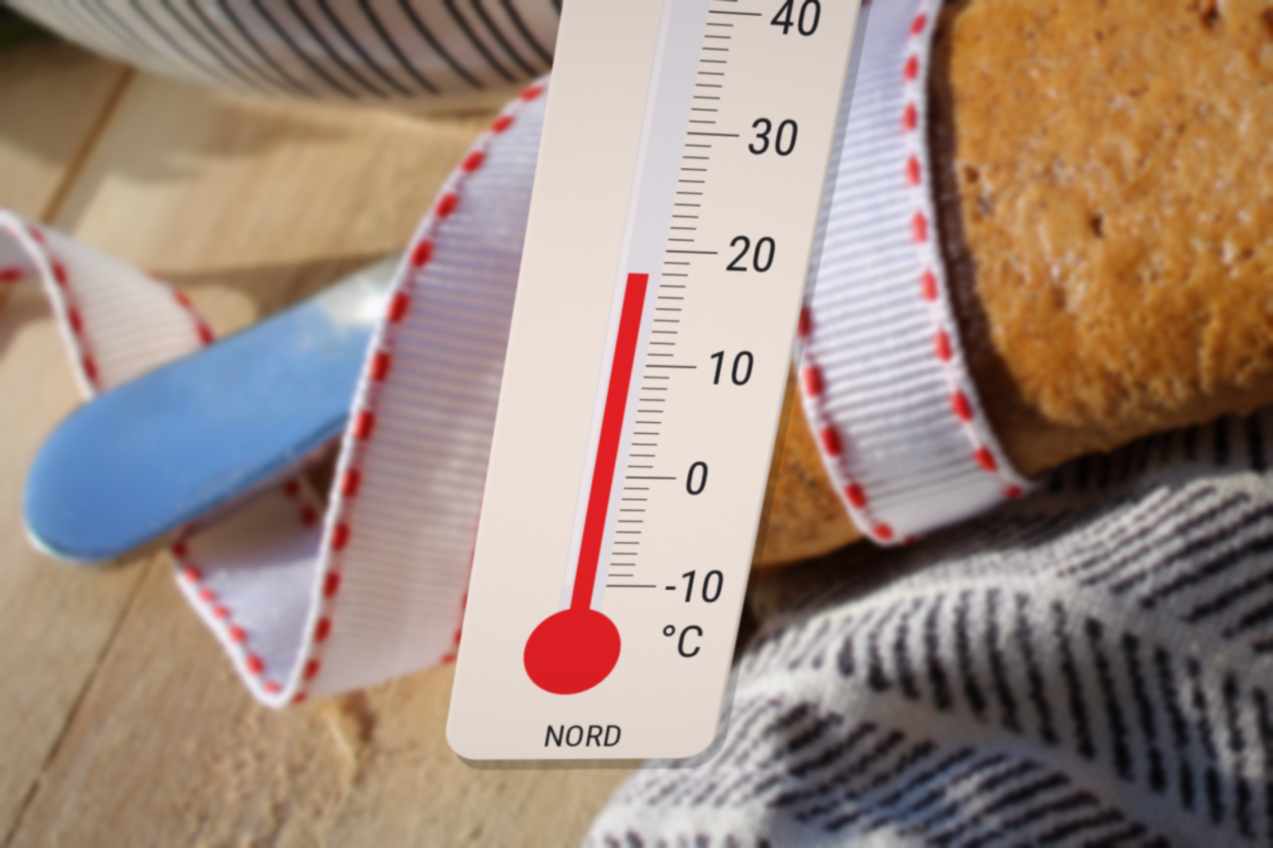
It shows {"value": 18, "unit": "°C"}
